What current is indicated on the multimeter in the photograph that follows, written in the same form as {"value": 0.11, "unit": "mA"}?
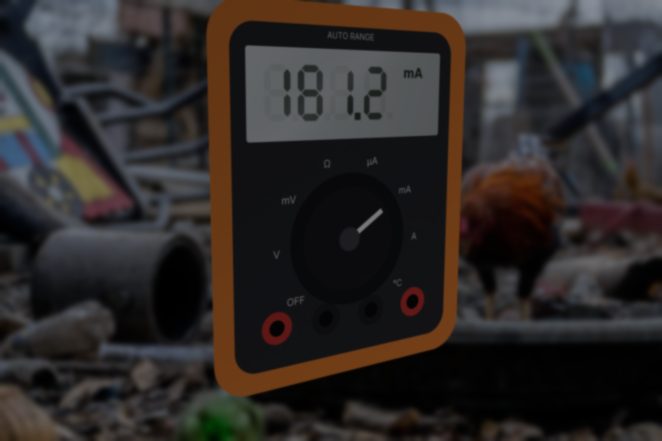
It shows {"value": 181.2, "unit": "mA"}
